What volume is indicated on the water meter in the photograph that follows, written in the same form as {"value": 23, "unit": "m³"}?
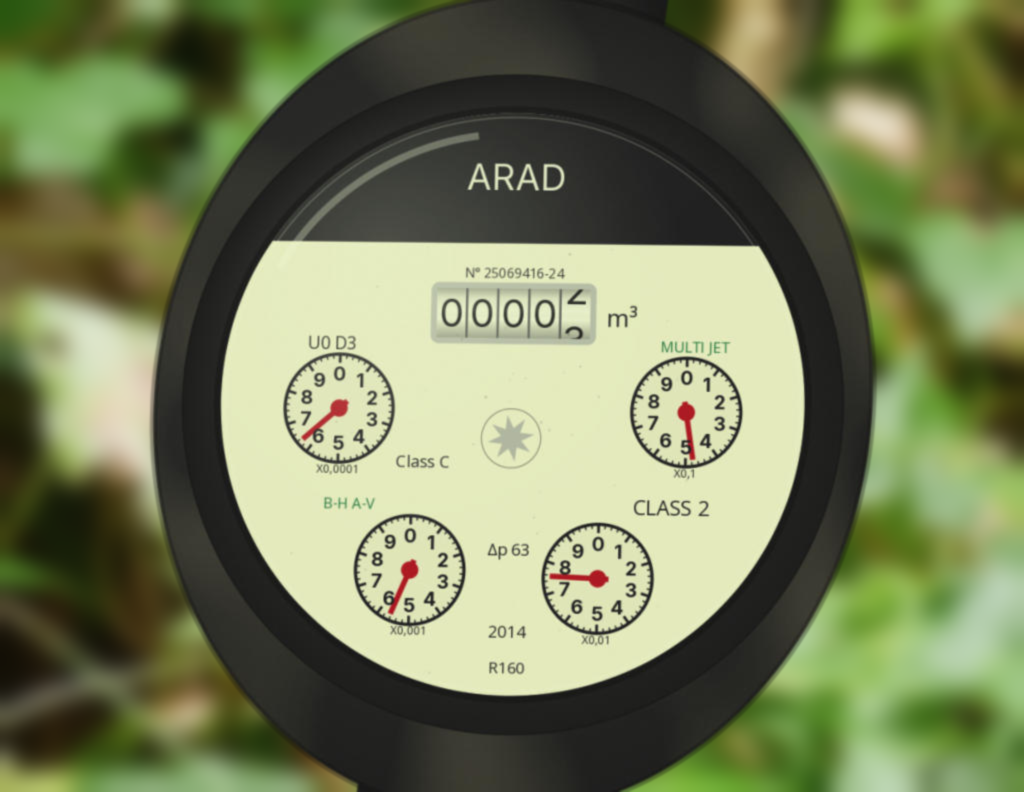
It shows {"value": 2.4756, "unit": "m³"}
